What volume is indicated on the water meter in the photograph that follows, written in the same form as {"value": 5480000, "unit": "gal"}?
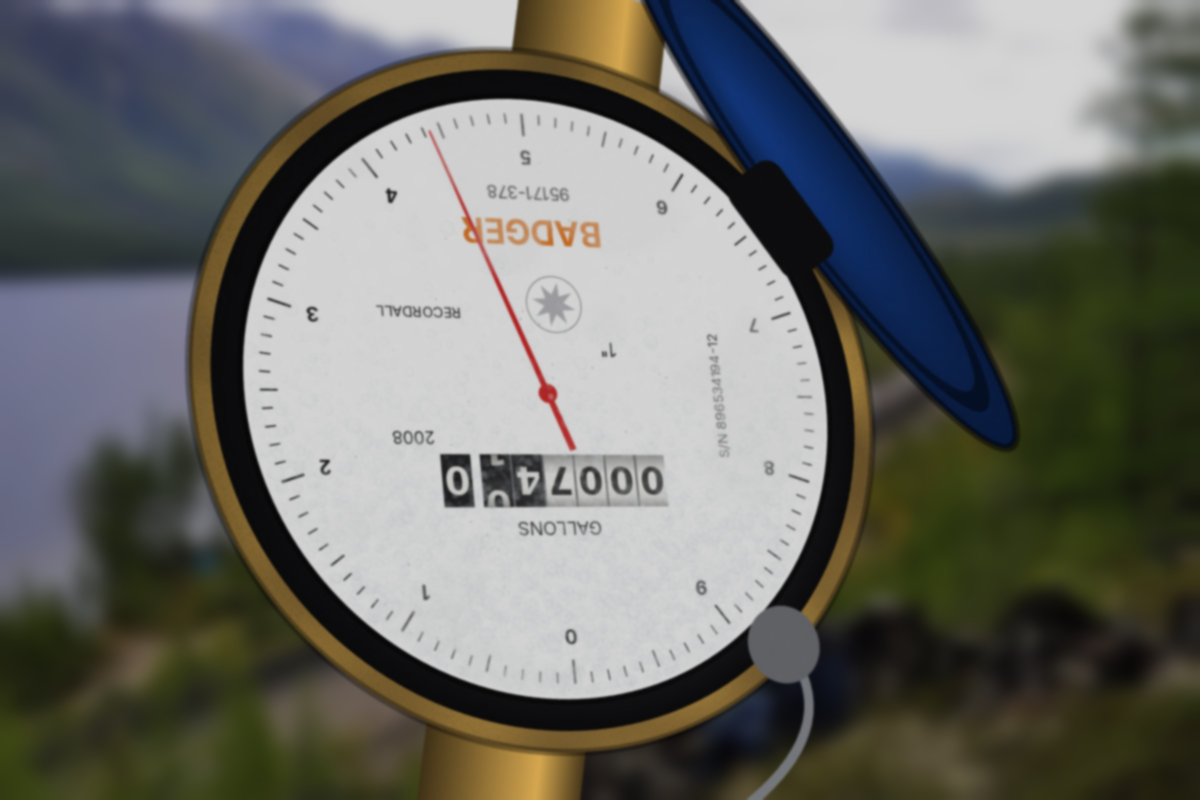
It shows {"value": 7404.4, "unit": "gal"}
